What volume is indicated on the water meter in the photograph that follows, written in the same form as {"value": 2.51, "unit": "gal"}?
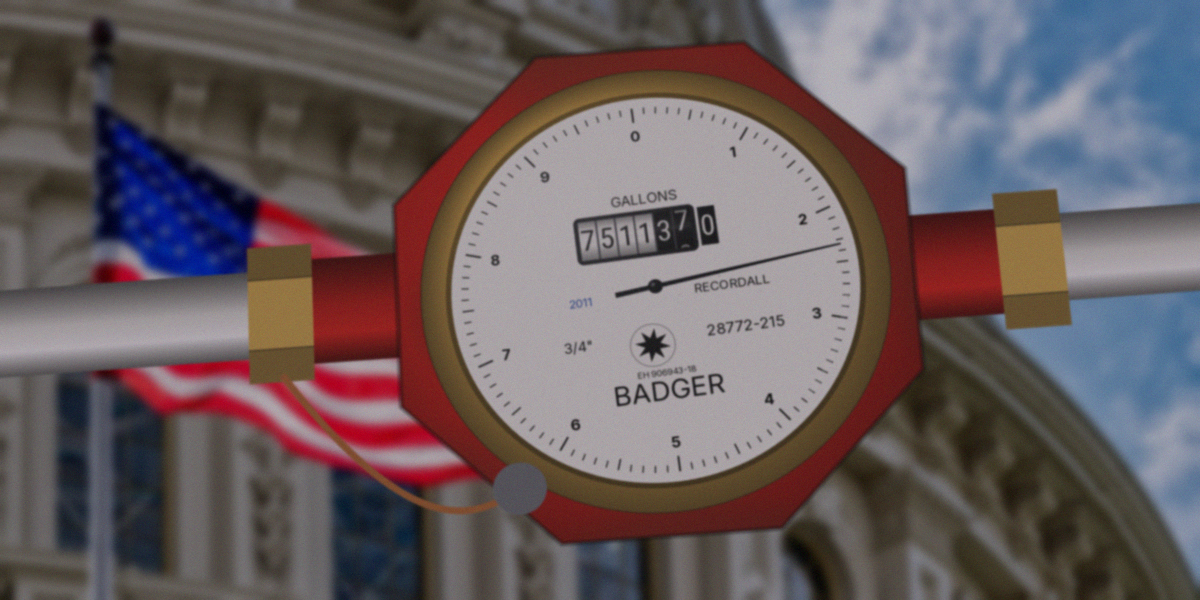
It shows {"value": 7511372.3, "unit": "gal"}
